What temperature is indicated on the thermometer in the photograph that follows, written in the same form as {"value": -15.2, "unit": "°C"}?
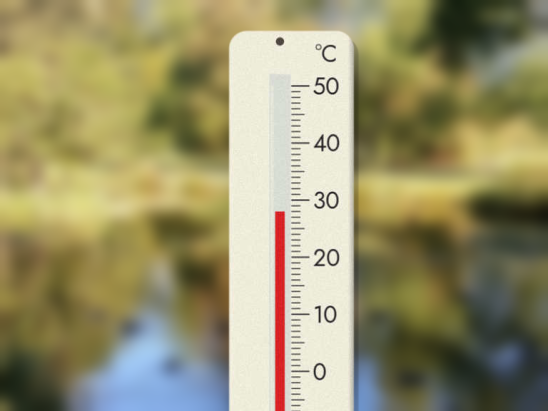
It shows {"value": 28, "unit": "°C"}
